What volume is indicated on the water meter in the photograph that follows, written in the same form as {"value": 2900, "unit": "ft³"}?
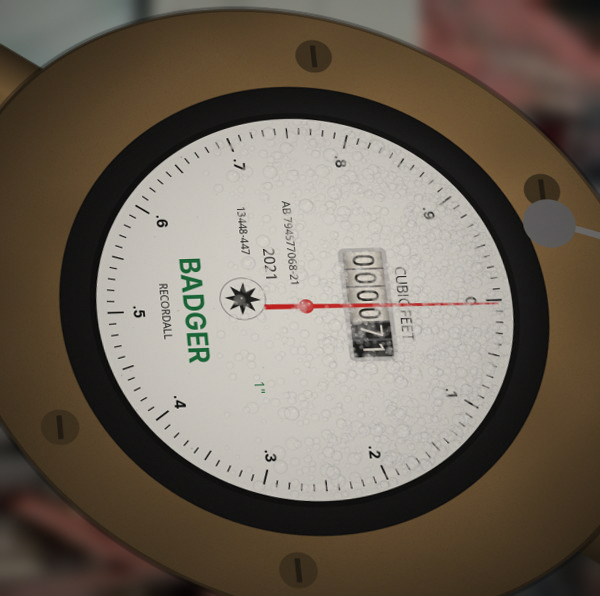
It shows {"value": 71.00, "unit": "ft³"}
